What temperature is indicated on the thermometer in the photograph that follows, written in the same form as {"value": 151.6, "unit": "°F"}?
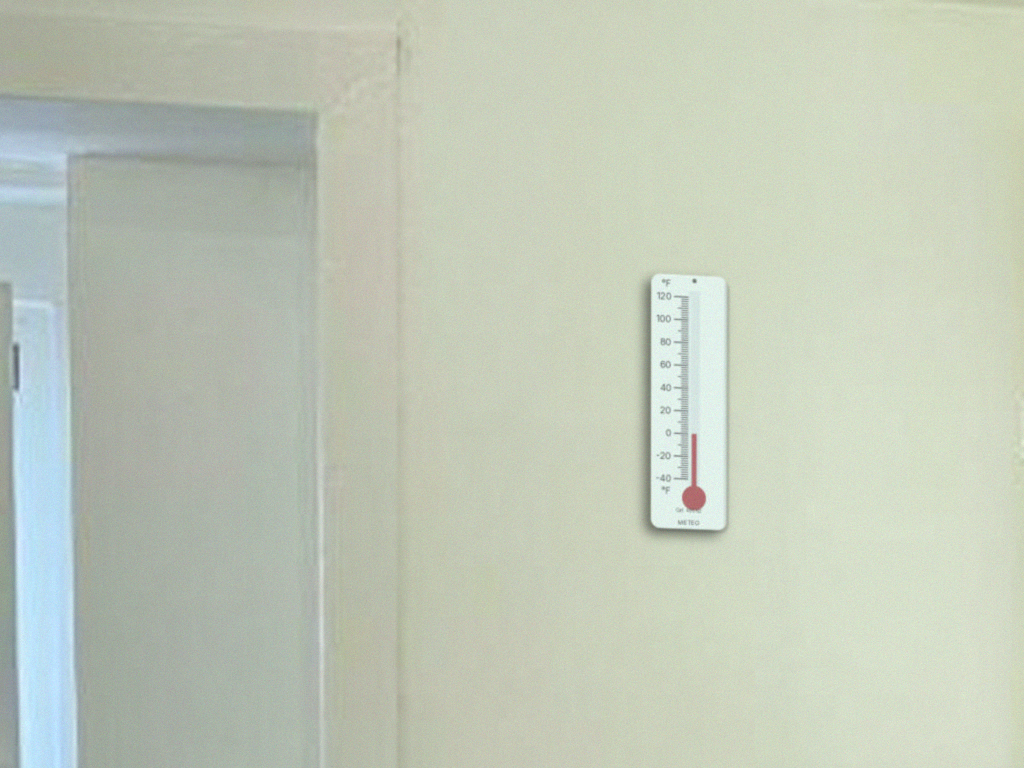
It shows {"value": 0, "unit": "°F"}
